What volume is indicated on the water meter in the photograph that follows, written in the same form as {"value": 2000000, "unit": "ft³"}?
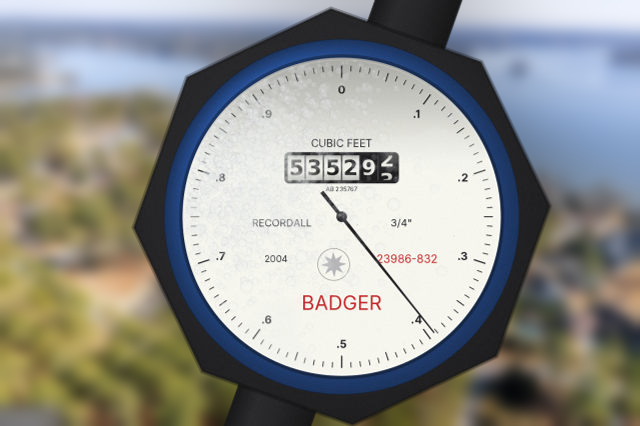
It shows {"value": 535292.39, "unit": "ft³"}
